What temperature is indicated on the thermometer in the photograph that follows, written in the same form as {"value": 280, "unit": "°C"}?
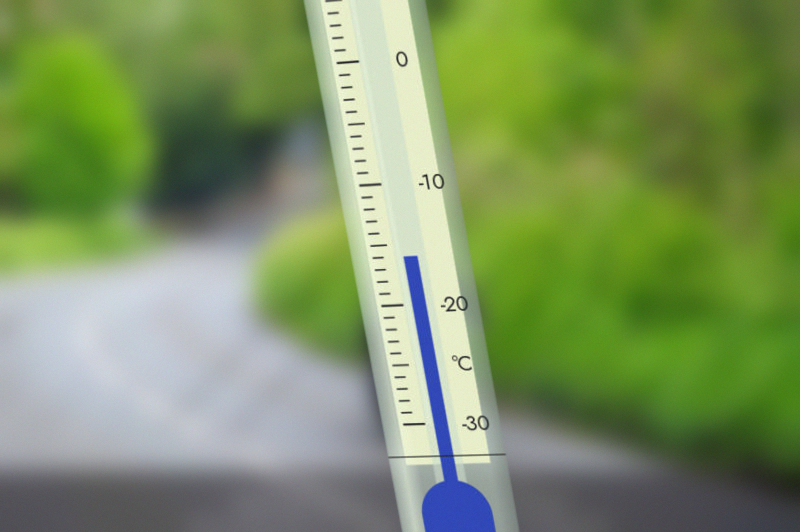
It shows {"value": -16, "unit": "°C"}
